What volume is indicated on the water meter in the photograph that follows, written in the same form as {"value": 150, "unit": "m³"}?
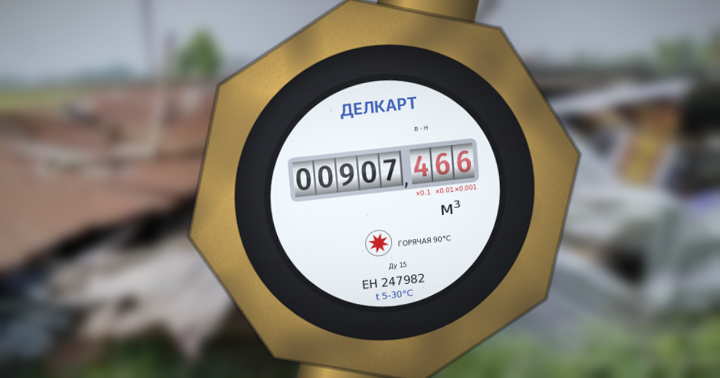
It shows {"value": 907.466, "unit": "m³"}
